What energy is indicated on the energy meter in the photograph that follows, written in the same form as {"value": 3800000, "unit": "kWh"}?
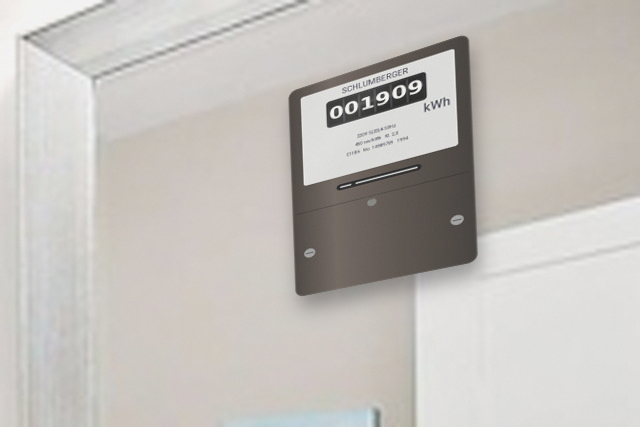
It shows {"value": 1909, "unit": "kWh"}
